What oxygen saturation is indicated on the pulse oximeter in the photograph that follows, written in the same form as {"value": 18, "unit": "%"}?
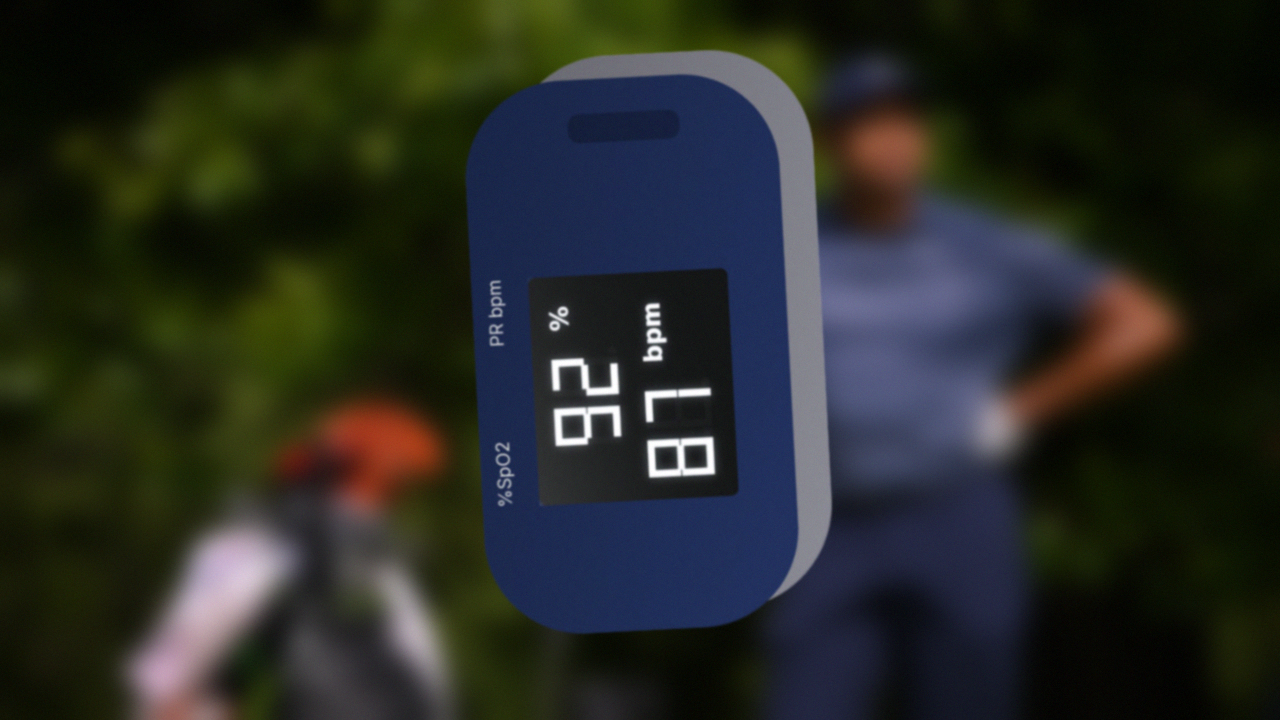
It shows {"value": 92, "unit": "%"}
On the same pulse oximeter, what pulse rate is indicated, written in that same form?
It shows {"value": 87, "unit": "bpm"}
